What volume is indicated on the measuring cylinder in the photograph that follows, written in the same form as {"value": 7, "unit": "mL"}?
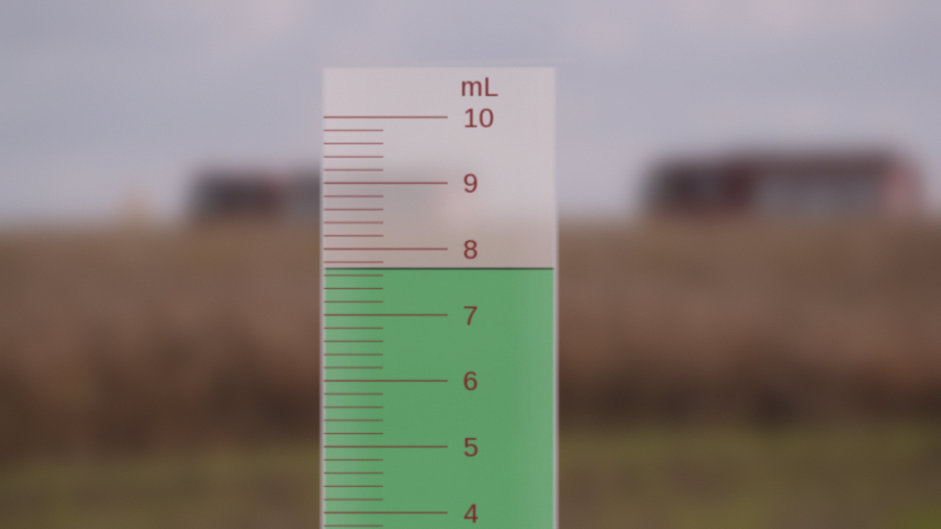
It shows {"value": 7.7, "unit": "mL"}
